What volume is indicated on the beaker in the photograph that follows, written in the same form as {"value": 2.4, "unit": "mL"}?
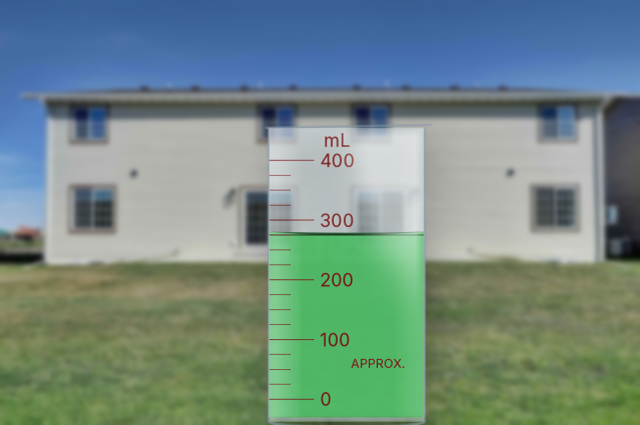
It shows {"value": 275, "unit": "mL"}
